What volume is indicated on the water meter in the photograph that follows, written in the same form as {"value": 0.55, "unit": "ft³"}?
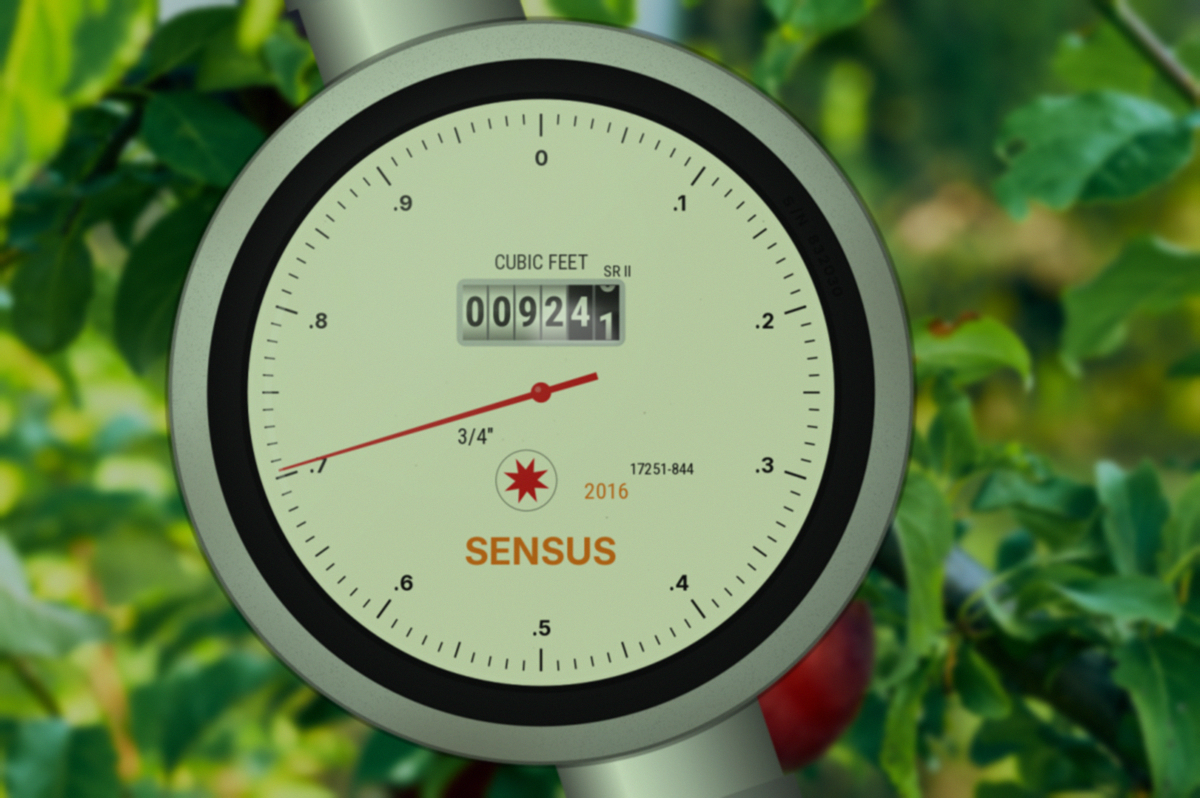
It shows {"value": 9240.70, "unit": "ft³"}
